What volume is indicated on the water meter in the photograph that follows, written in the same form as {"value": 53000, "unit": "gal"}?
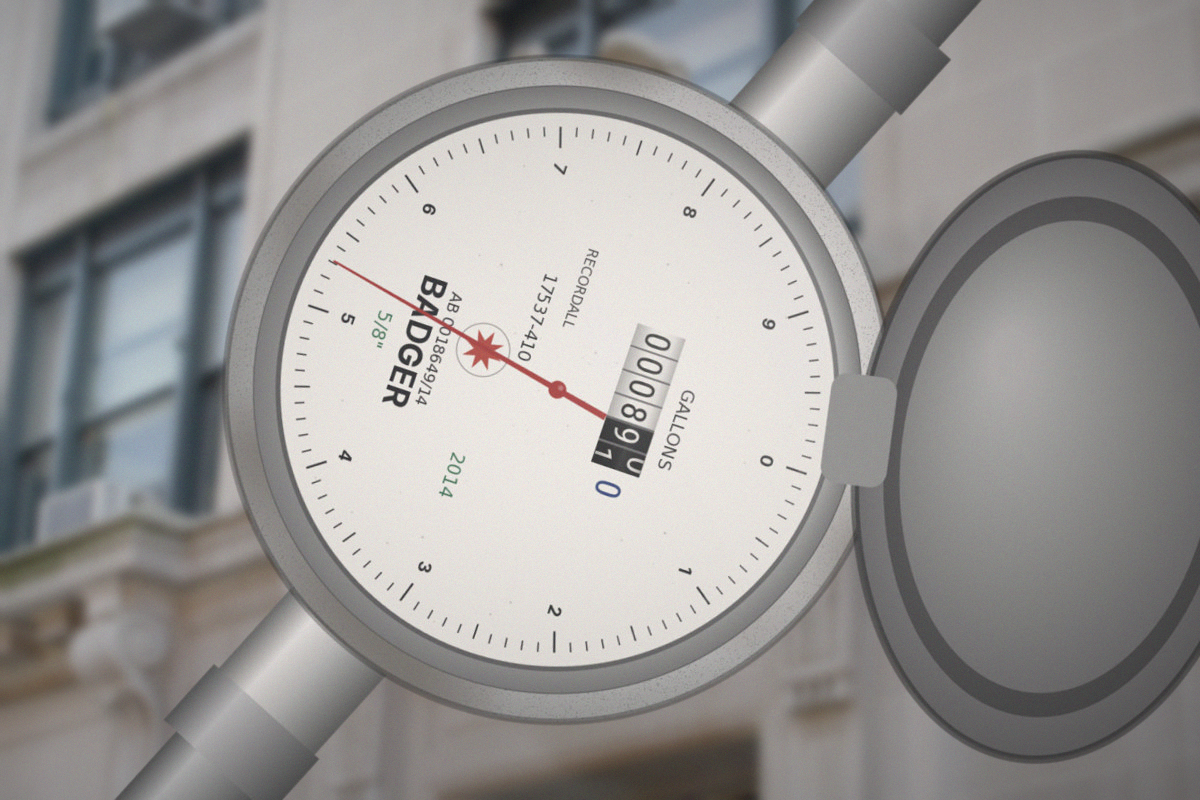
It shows {"value": 8905.3, "unit": "gal"}
